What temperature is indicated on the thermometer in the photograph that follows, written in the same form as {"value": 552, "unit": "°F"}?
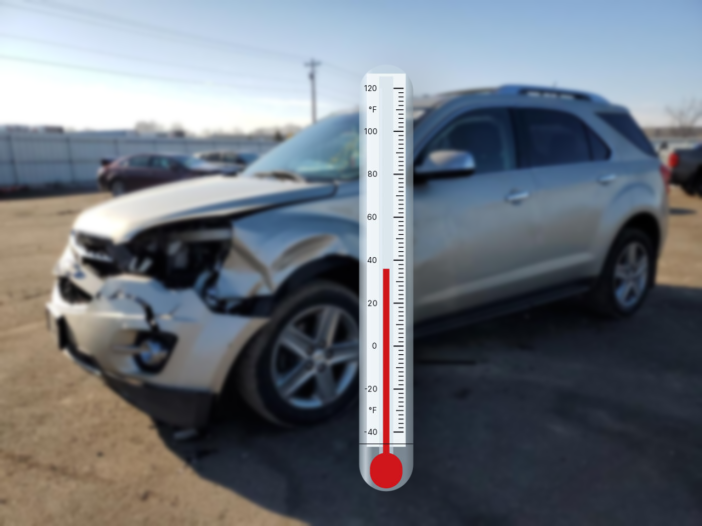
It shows {"value": 36, "unit": "°F"}
